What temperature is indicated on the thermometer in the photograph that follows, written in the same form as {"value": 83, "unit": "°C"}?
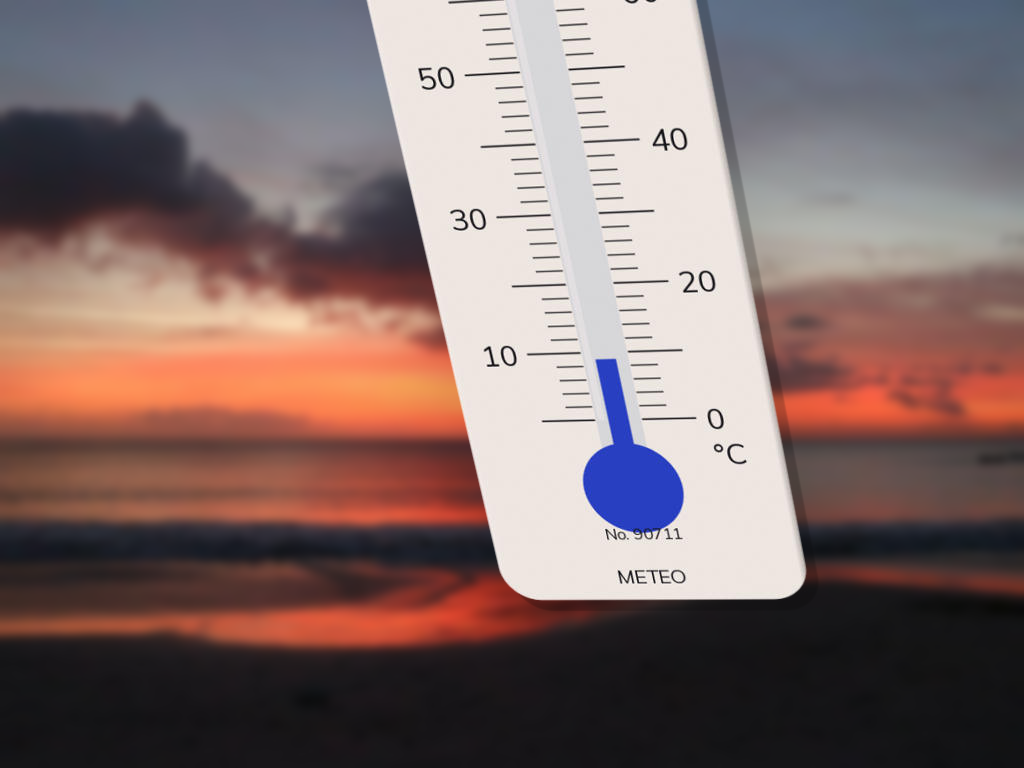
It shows {"value": 9, "unit": "°C"}
